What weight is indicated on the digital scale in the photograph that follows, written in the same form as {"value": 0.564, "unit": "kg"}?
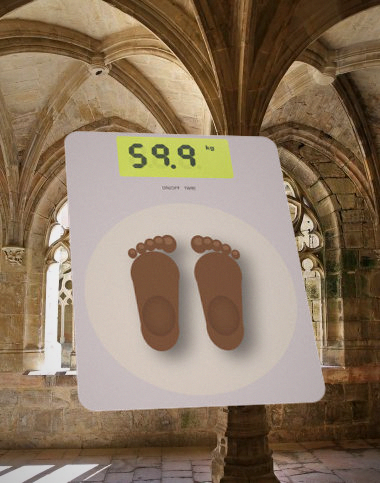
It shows {"value": 59.9, "unit": "kg"}
